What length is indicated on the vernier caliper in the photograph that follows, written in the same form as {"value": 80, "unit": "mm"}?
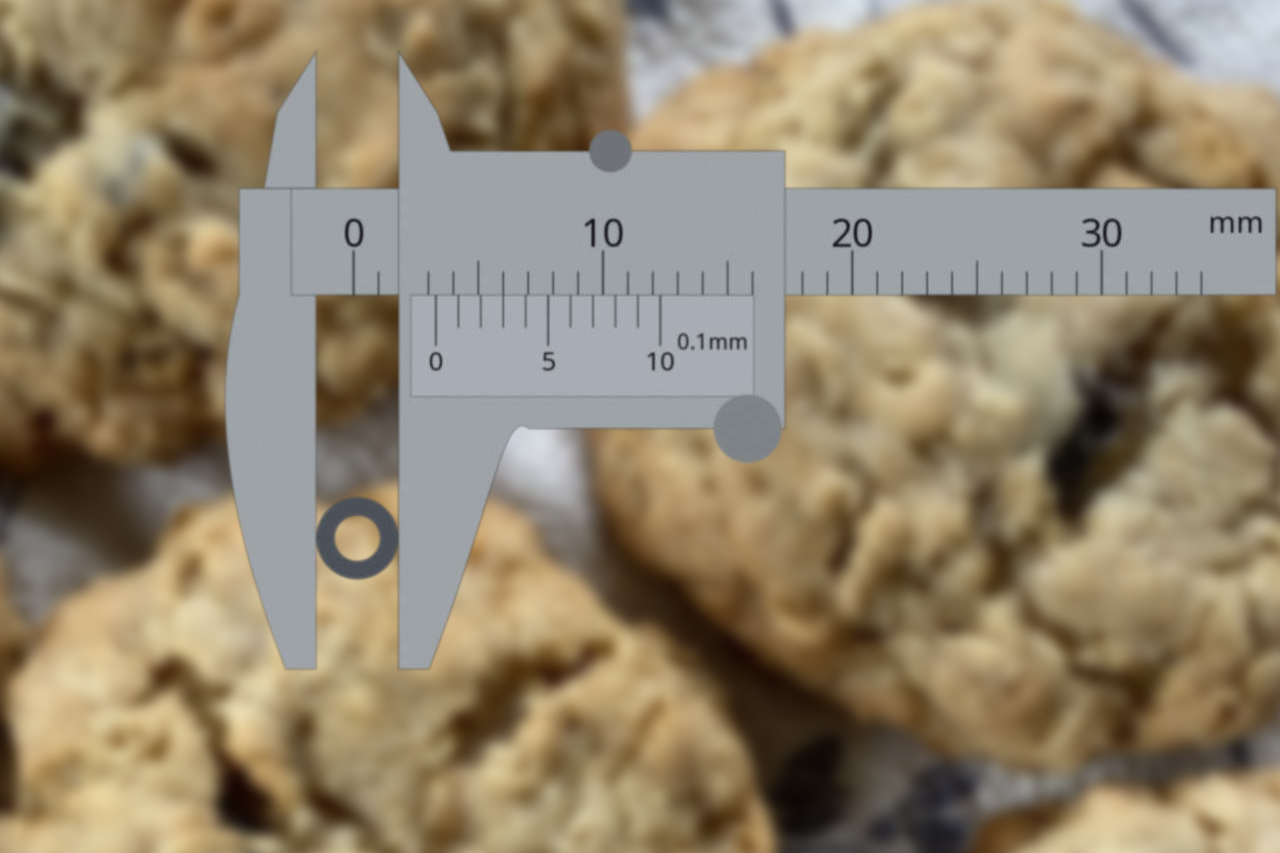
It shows {"value": 3.3, "unit": "mm"}
